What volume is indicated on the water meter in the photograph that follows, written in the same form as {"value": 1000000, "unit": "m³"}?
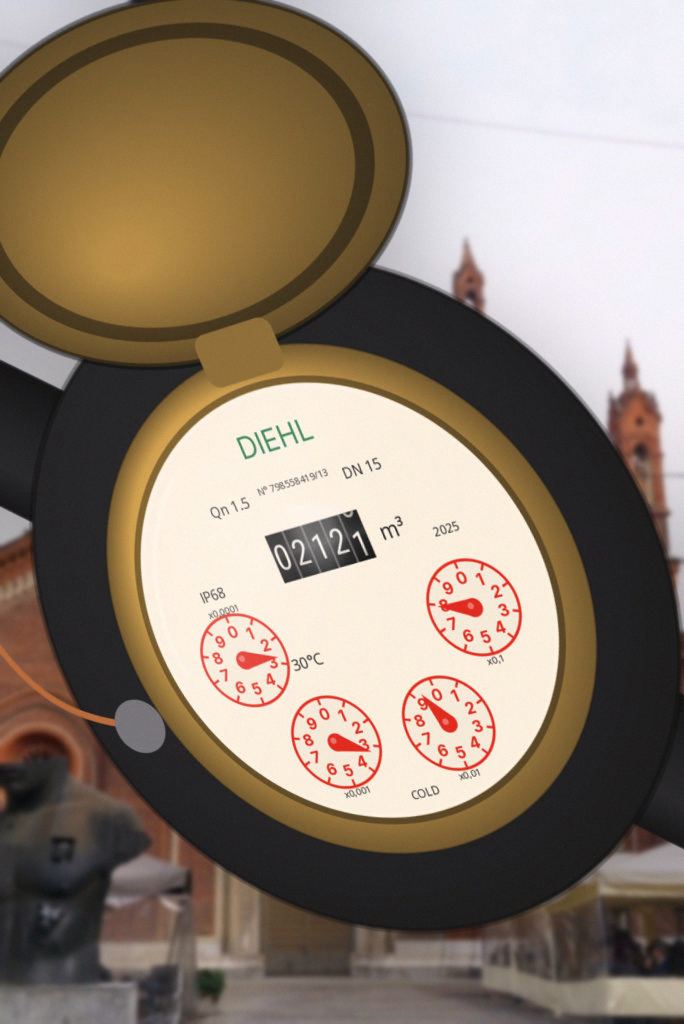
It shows {"value": 2120.7932, "unit": "m³"}
